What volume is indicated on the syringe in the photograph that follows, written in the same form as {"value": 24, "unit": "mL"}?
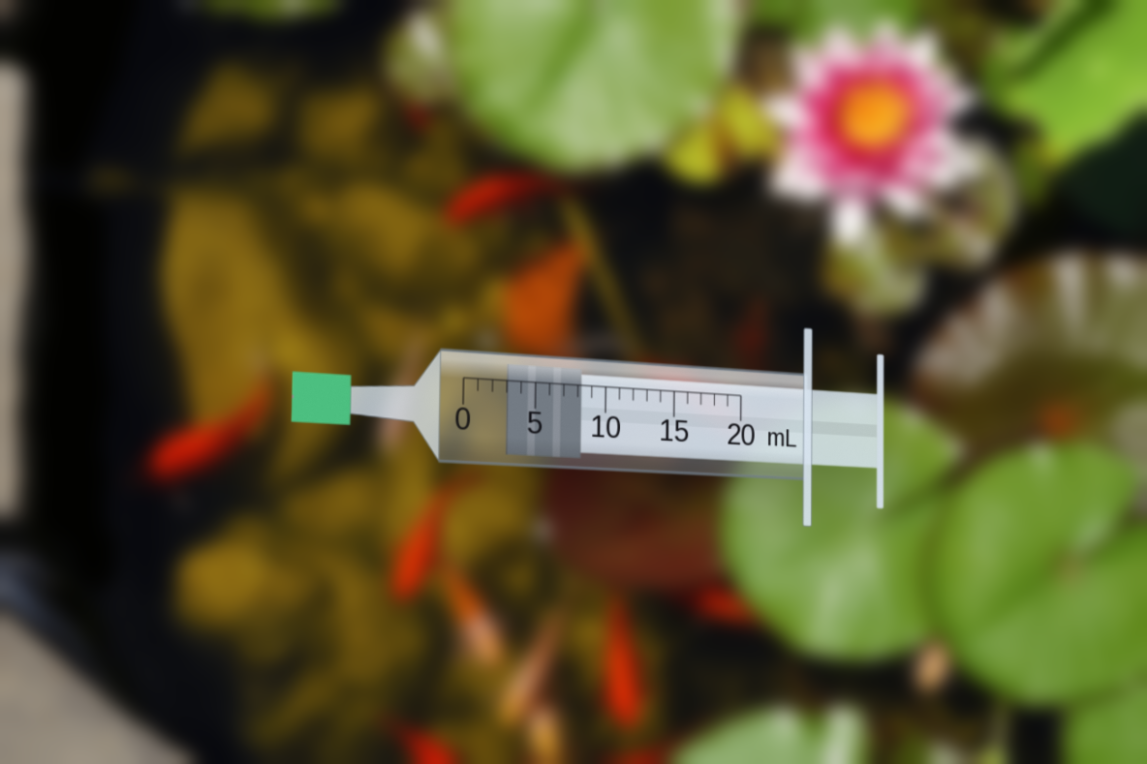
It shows {"value": 3, "unit": "mL"}
